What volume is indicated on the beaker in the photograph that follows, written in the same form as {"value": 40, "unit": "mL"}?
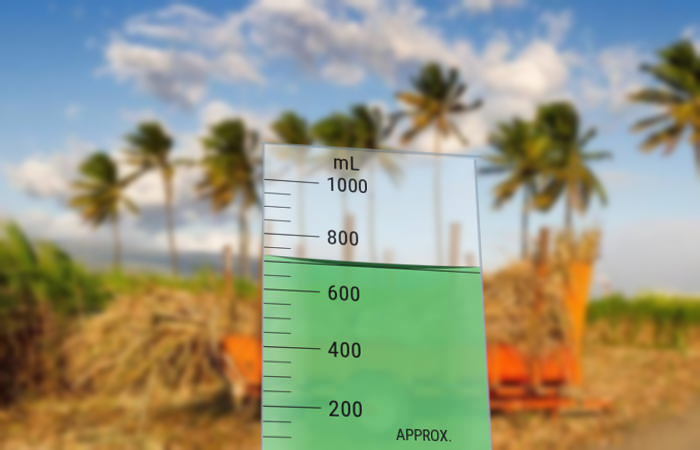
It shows {"value": 700, "unit": "mL"}
